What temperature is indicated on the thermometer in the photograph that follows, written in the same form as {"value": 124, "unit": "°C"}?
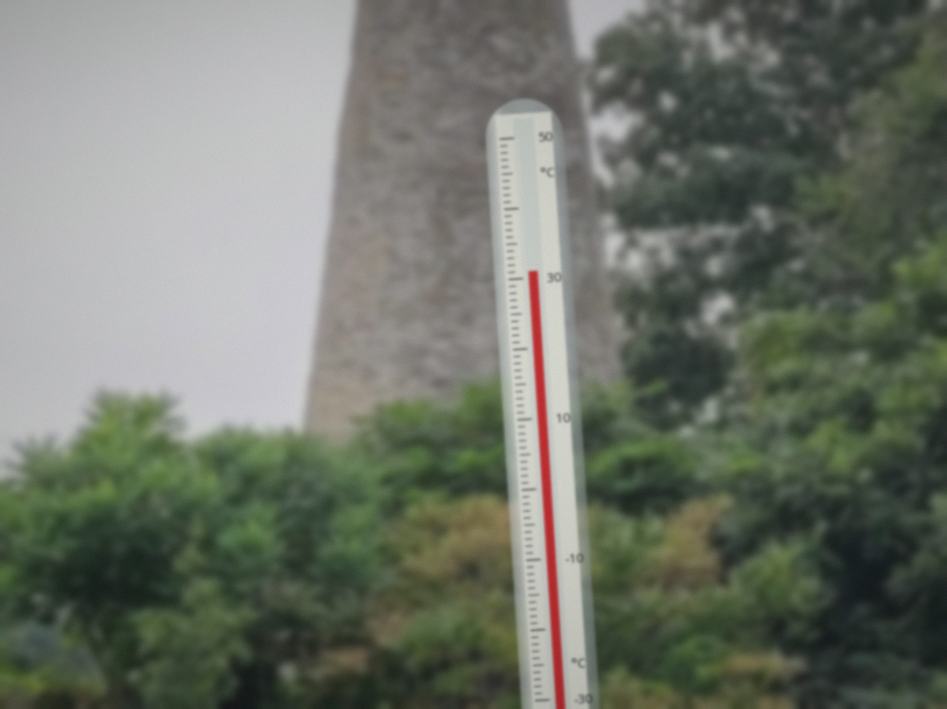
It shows {"value": 31, "unit": "°C"}
